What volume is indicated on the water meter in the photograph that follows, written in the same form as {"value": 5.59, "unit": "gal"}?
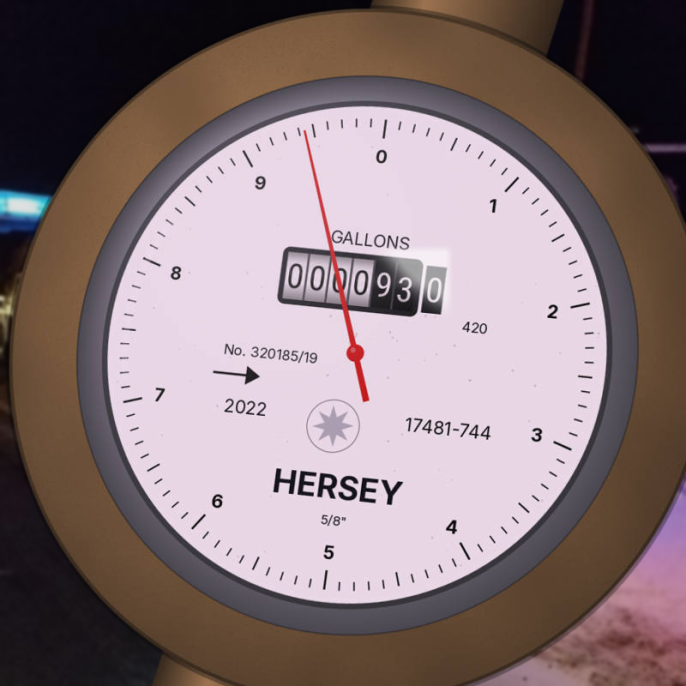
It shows {"value": 929.4, "unit": "gal"}
